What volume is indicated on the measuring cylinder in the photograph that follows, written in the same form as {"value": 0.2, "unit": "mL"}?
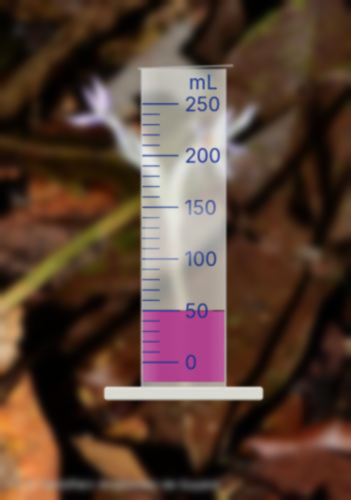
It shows {"value": 50, "unit": "mL"}
